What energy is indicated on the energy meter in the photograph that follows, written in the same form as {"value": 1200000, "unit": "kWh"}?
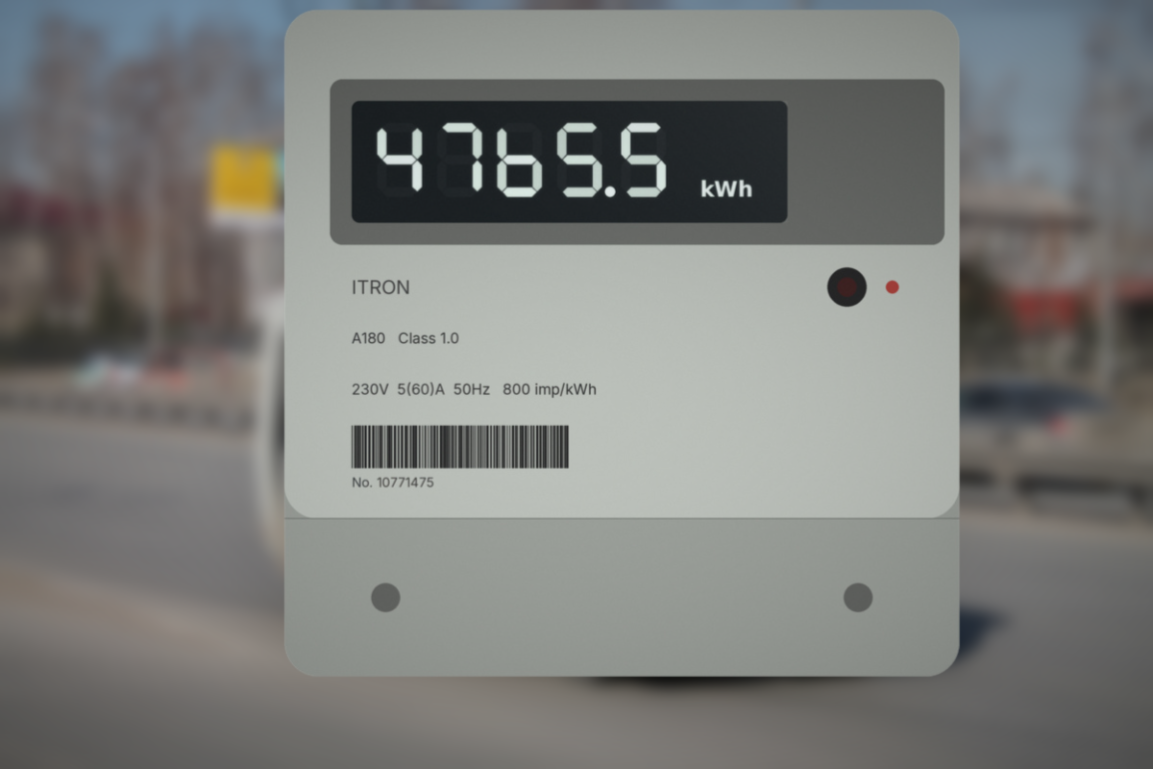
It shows {"value": 4765.5, "unit": "kWh"}
